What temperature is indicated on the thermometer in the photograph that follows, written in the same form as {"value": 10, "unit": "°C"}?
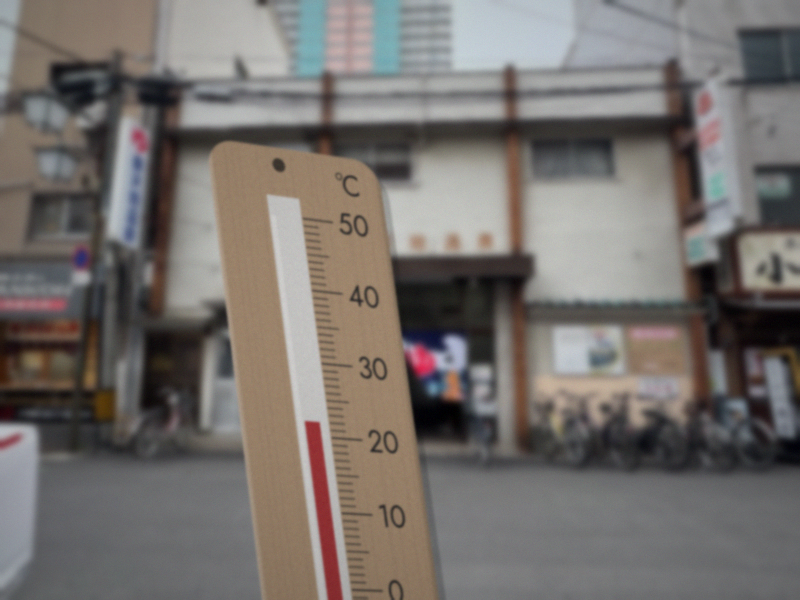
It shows {"value": 22, "unit": "°C"}
